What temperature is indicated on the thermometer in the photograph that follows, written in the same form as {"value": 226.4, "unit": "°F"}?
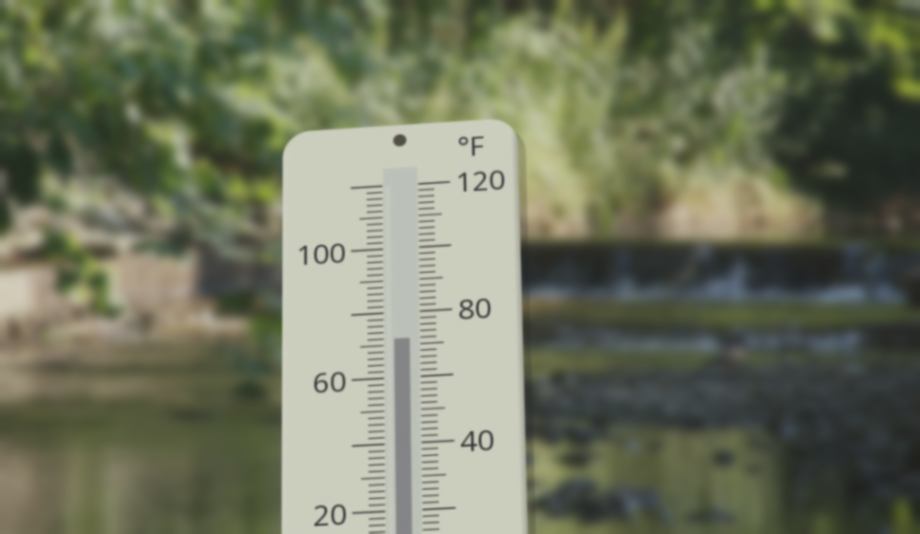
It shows {"value": 72, "unit": "°F"}
